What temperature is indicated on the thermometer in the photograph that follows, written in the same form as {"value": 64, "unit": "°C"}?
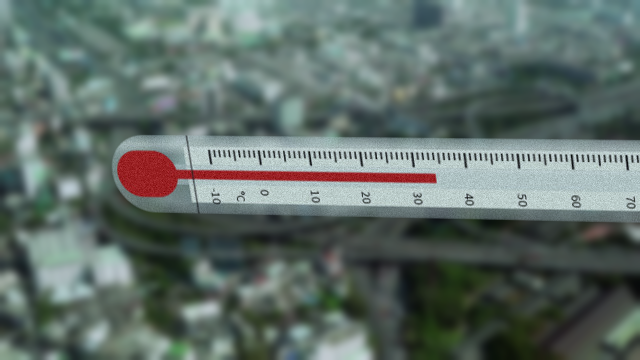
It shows {"value": 34, "unit": "°C"}
